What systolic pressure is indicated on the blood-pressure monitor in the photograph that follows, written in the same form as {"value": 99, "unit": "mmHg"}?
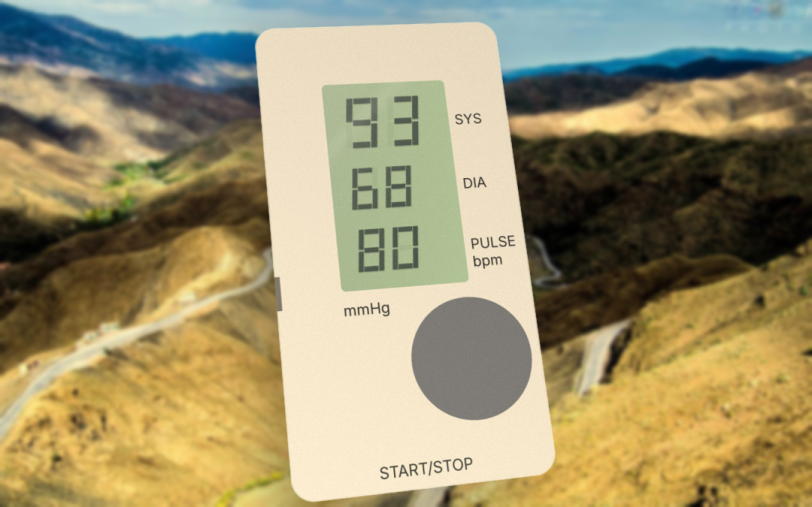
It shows {"value": 93, "unit": "mmHg"}
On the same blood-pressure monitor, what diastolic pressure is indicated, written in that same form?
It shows {"value": 68, "unit": "mmHg"}
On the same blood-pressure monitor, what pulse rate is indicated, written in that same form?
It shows {"value": 80, "unit": "bpm"}
